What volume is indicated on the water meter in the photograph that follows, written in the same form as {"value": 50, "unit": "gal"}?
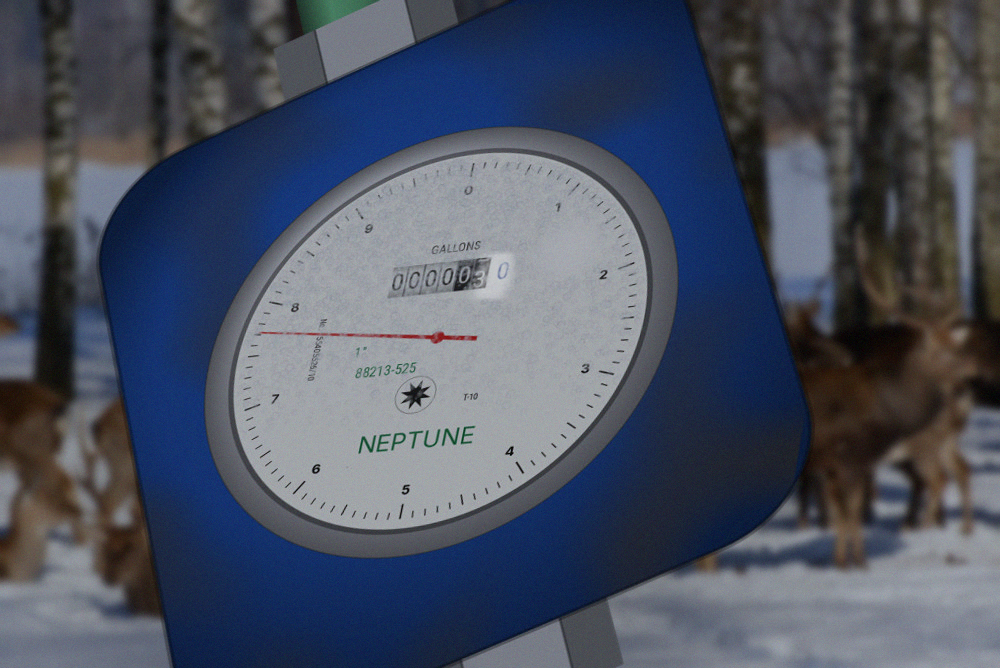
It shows {"value": 27.7, "unit": "gal"}
